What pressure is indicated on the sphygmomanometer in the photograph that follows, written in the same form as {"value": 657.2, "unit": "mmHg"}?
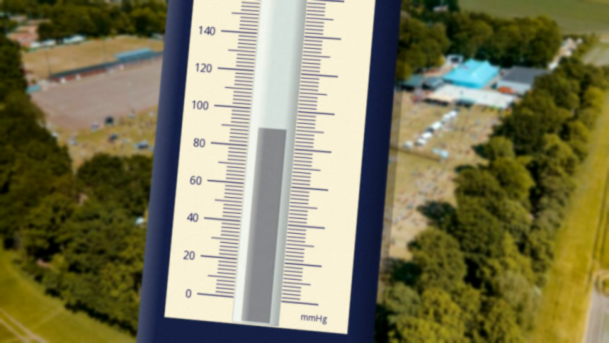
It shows {"value": 90, "unit": "mmHg"}
